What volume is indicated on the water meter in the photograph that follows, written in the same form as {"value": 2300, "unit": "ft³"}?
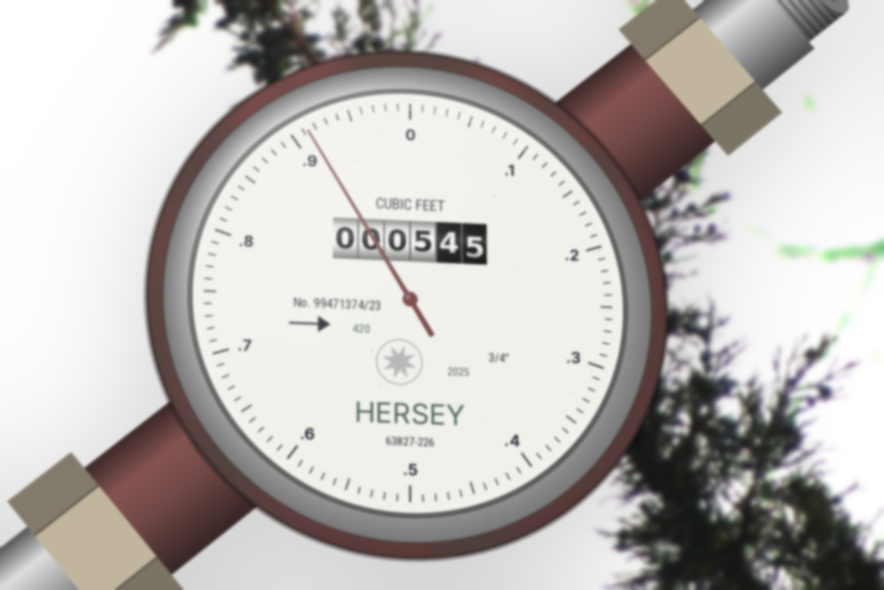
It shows {"value": 544.91, "unit": "ft³"}
